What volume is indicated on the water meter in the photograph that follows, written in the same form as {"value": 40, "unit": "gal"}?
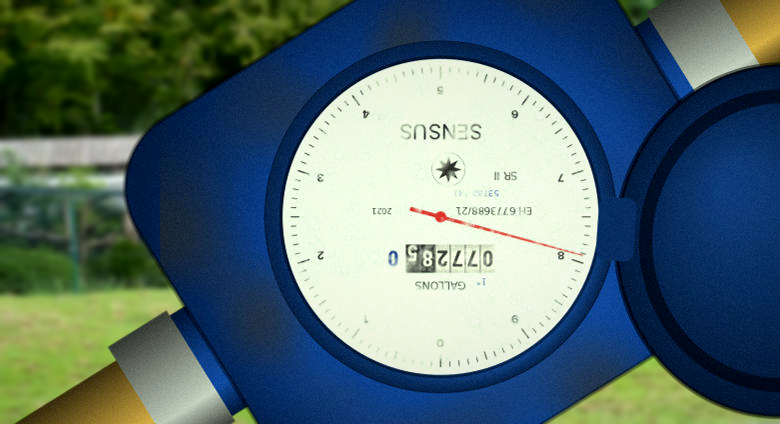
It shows {"value": 772847.9, "unit": "gal"}
